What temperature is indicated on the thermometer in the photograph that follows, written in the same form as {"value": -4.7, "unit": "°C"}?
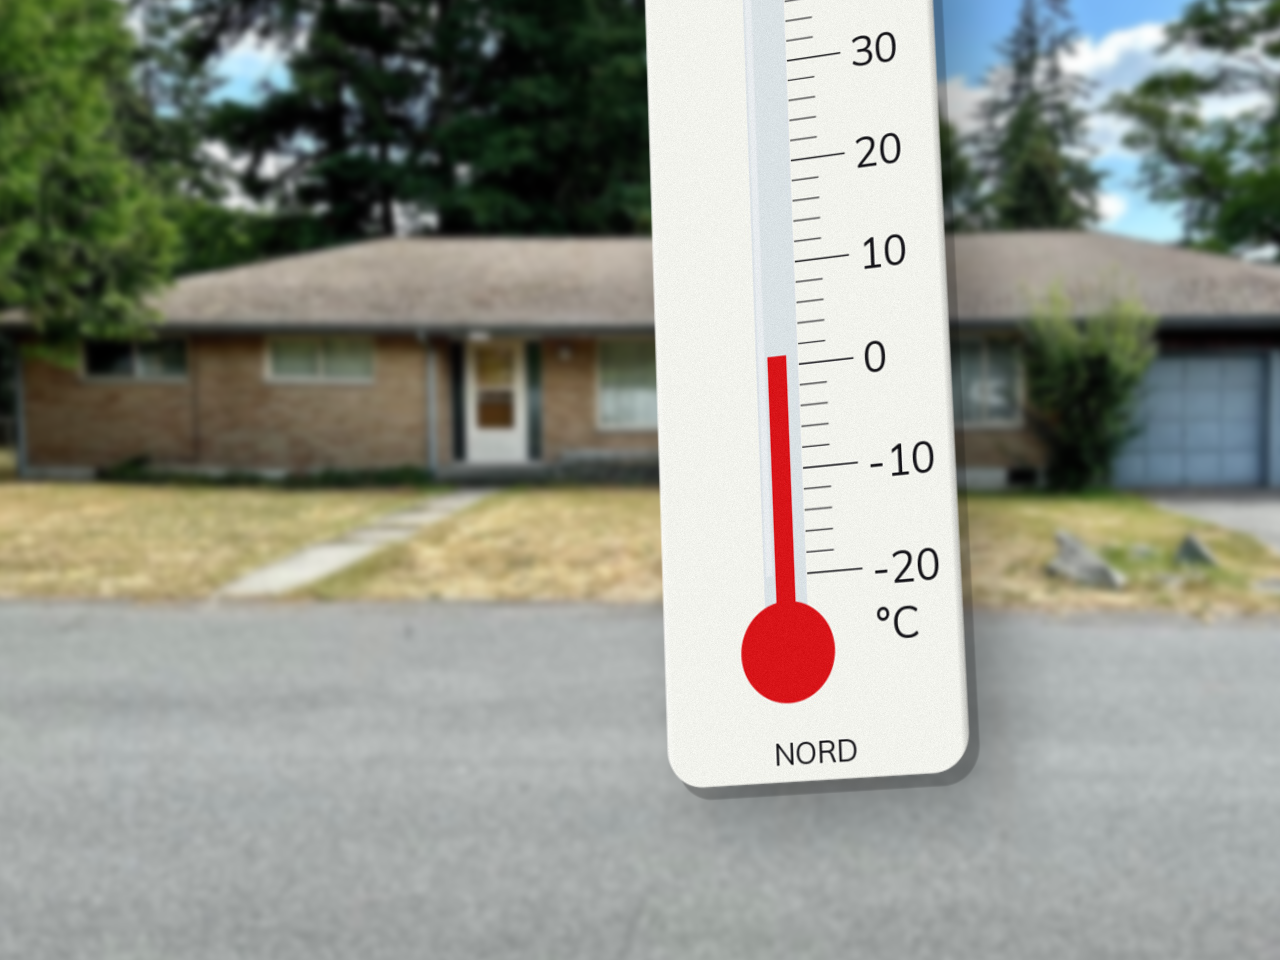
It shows {"value": 1, "unit": "°C"}
